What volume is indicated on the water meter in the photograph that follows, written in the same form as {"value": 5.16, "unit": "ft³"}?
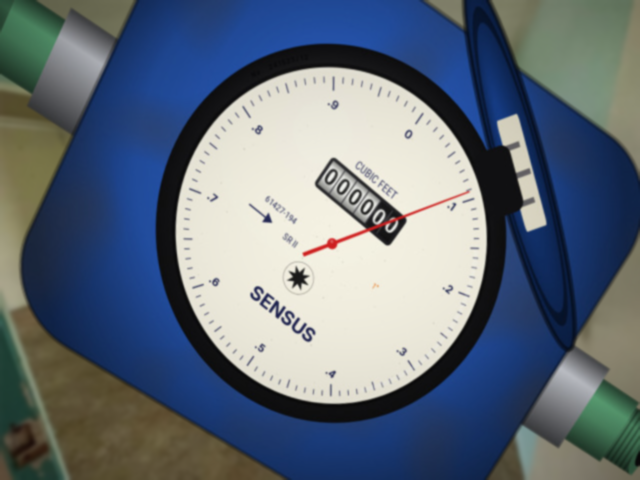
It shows {"value": 0.09, "unit": "ft³"}
